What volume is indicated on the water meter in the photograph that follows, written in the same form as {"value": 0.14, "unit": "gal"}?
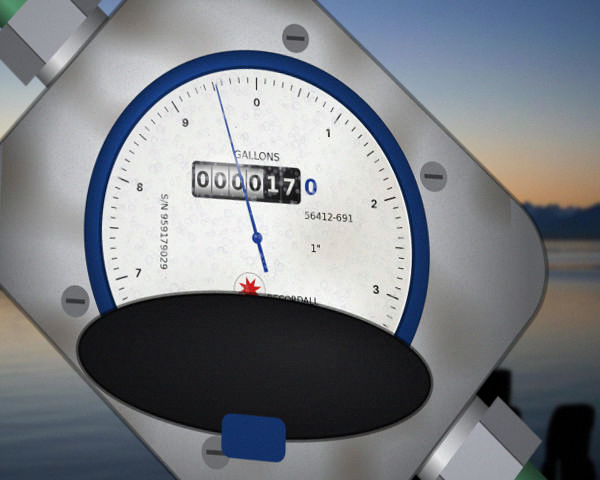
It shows {"value": 169.5, "unit": "gal"}
